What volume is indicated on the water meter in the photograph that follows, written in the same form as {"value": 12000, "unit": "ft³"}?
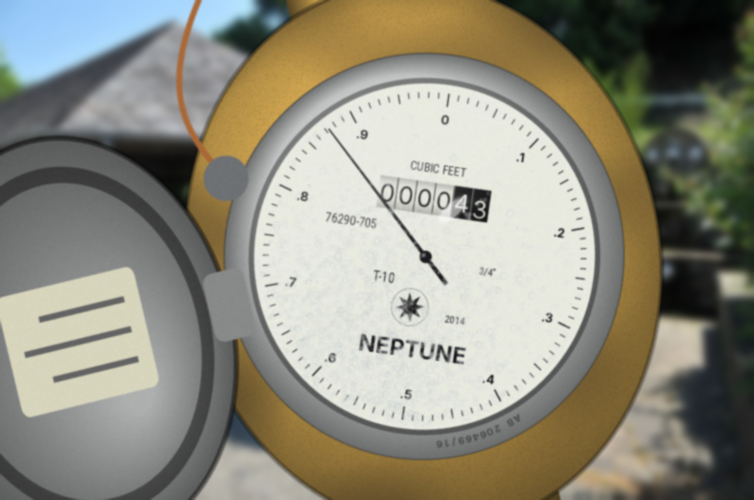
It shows {"value": 42.87, "unit": "ft³"}
